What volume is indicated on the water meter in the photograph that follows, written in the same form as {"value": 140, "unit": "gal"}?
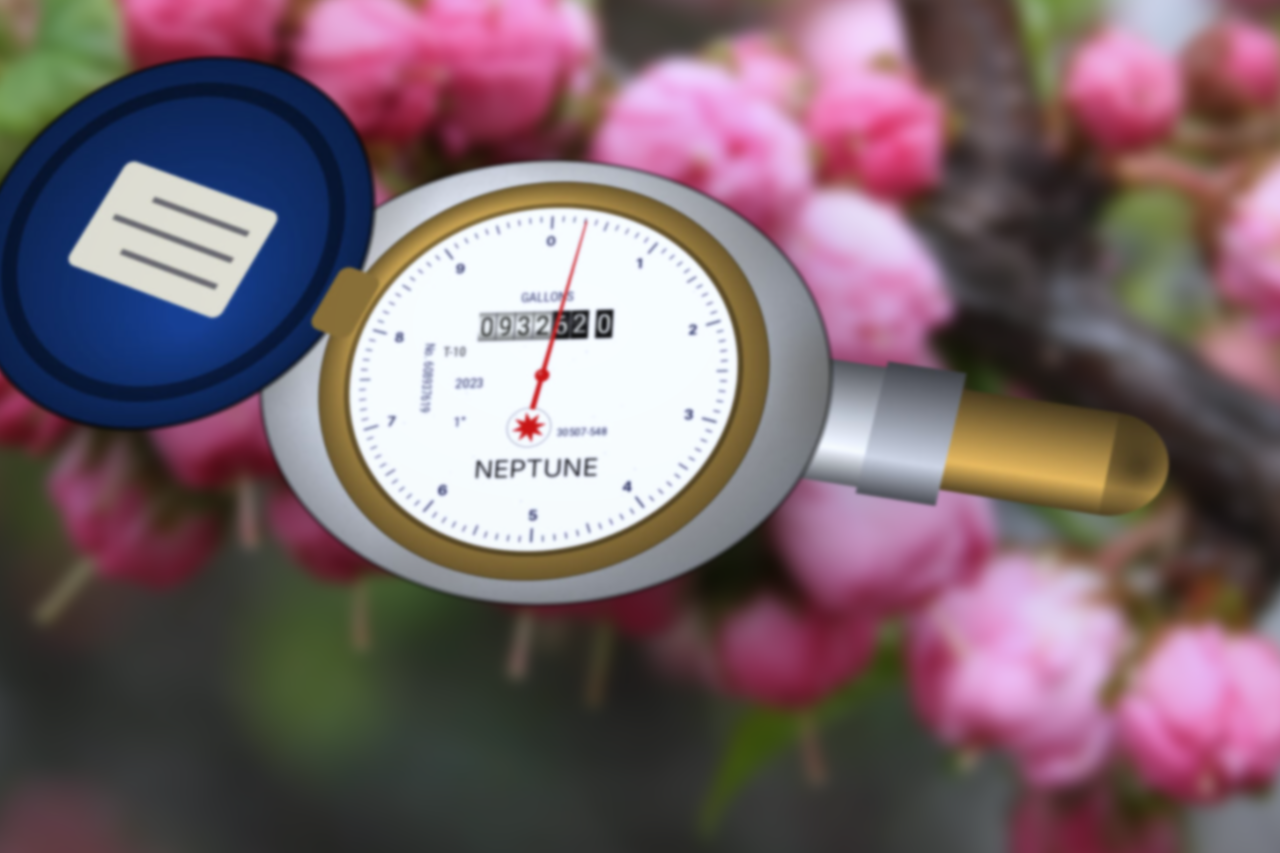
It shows {"value": 932620.3, "unit": "gal"}
